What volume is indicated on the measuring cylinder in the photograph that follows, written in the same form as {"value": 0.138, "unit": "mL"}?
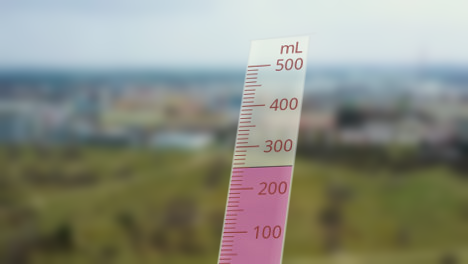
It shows {"value": 250, "unit": "mL"}
